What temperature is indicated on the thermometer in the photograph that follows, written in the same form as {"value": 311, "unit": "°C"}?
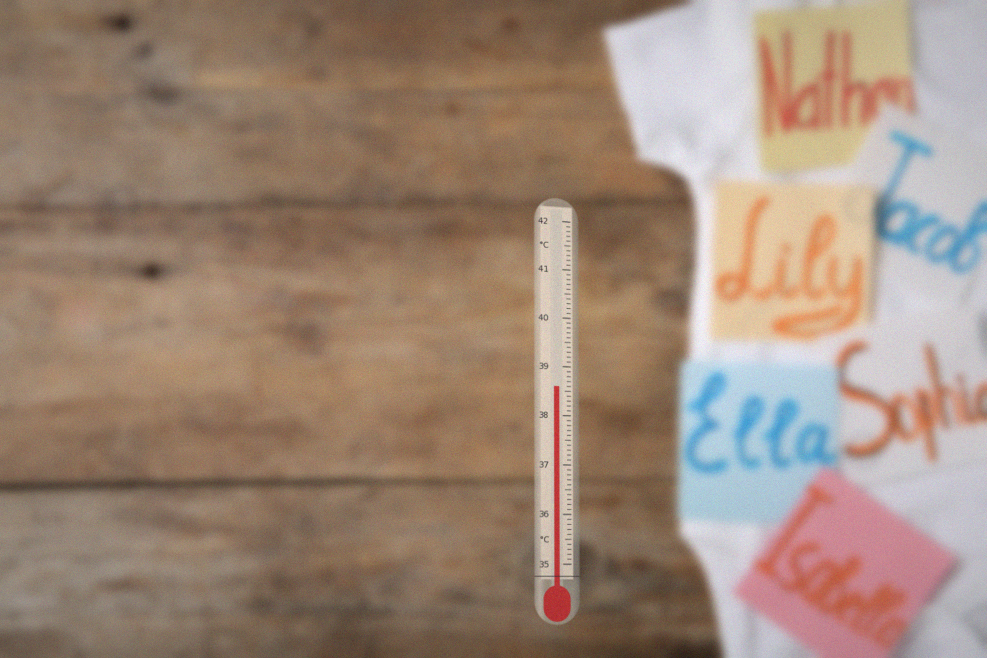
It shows {"value": 38.6, "unit": "°C"}
